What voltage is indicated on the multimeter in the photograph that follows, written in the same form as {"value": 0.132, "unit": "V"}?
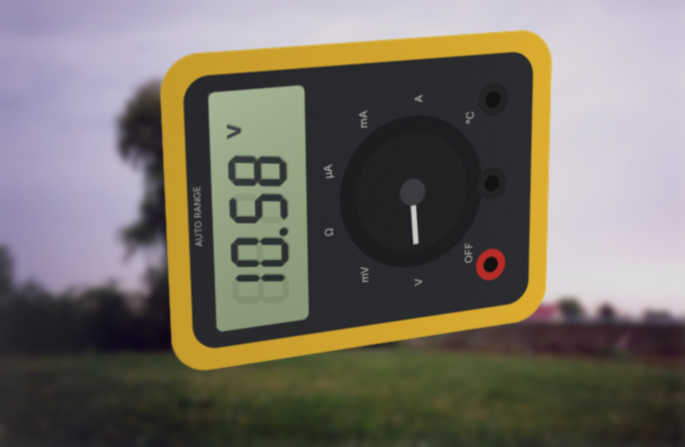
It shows {"value": 10.58, "unit": "V"}
